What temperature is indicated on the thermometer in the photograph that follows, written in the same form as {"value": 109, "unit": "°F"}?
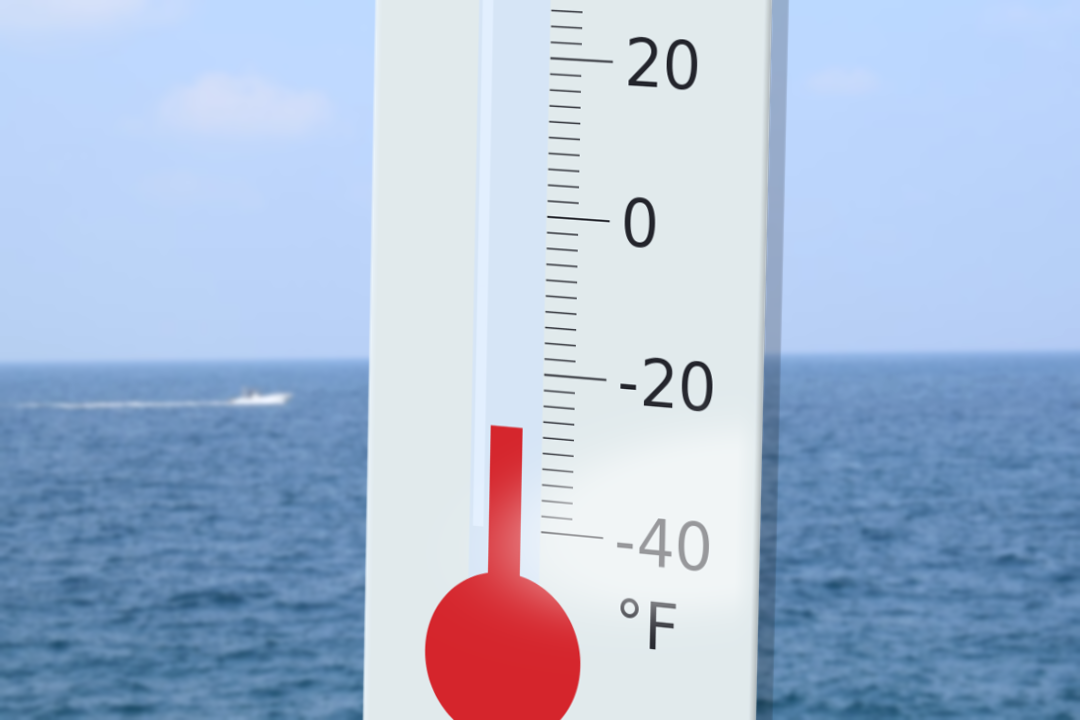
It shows {"value": -27, "unit": "°F"}
